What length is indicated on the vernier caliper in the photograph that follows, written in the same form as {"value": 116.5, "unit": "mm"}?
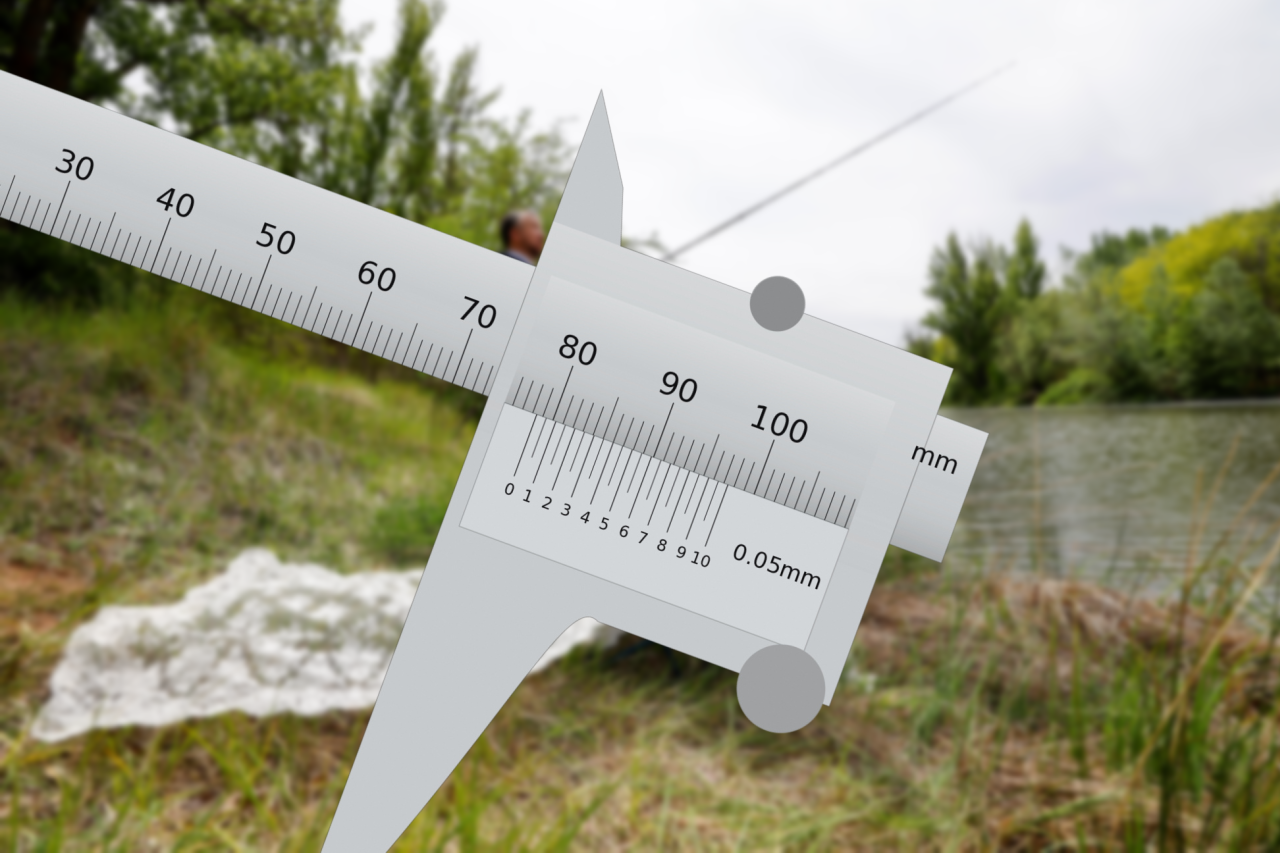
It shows {"value": 78.4, "unit": "mm"}
